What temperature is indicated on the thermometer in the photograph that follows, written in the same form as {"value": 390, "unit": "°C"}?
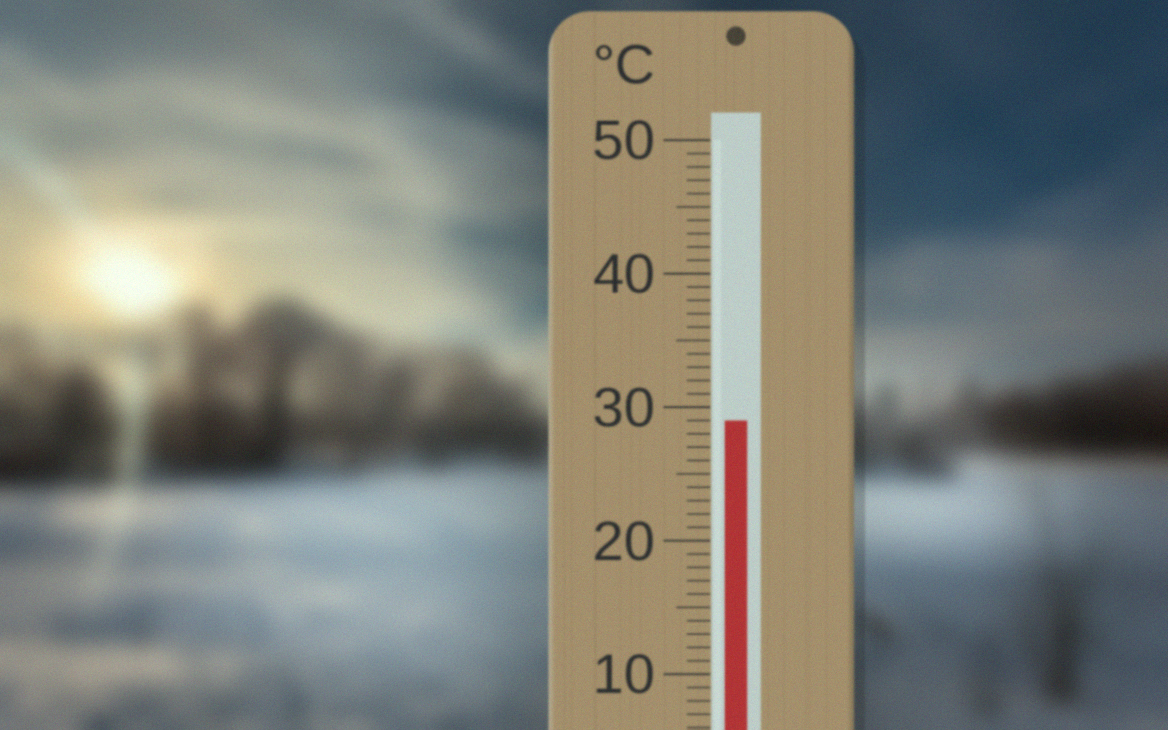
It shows {"value": 29, "unit": "°C"}
